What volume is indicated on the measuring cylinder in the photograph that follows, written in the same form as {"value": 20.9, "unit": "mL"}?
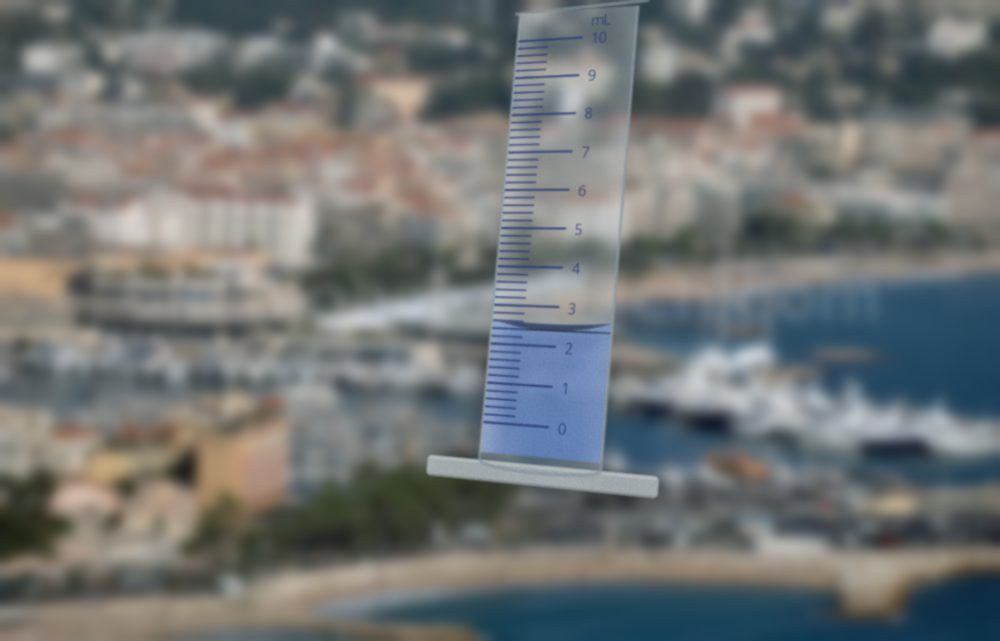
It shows {"value": 2.4, "unit": "mL"}
